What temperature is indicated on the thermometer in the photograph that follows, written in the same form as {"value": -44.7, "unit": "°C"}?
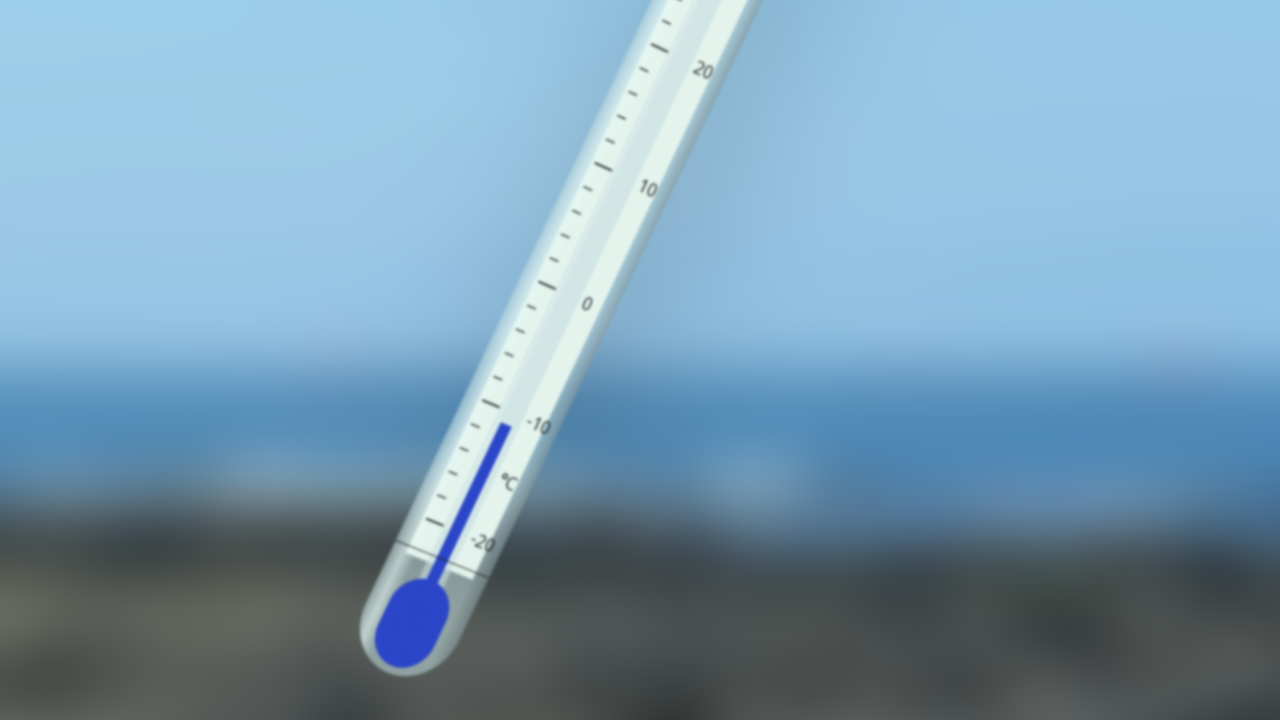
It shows {"value": -11, "unit": "°C"}
